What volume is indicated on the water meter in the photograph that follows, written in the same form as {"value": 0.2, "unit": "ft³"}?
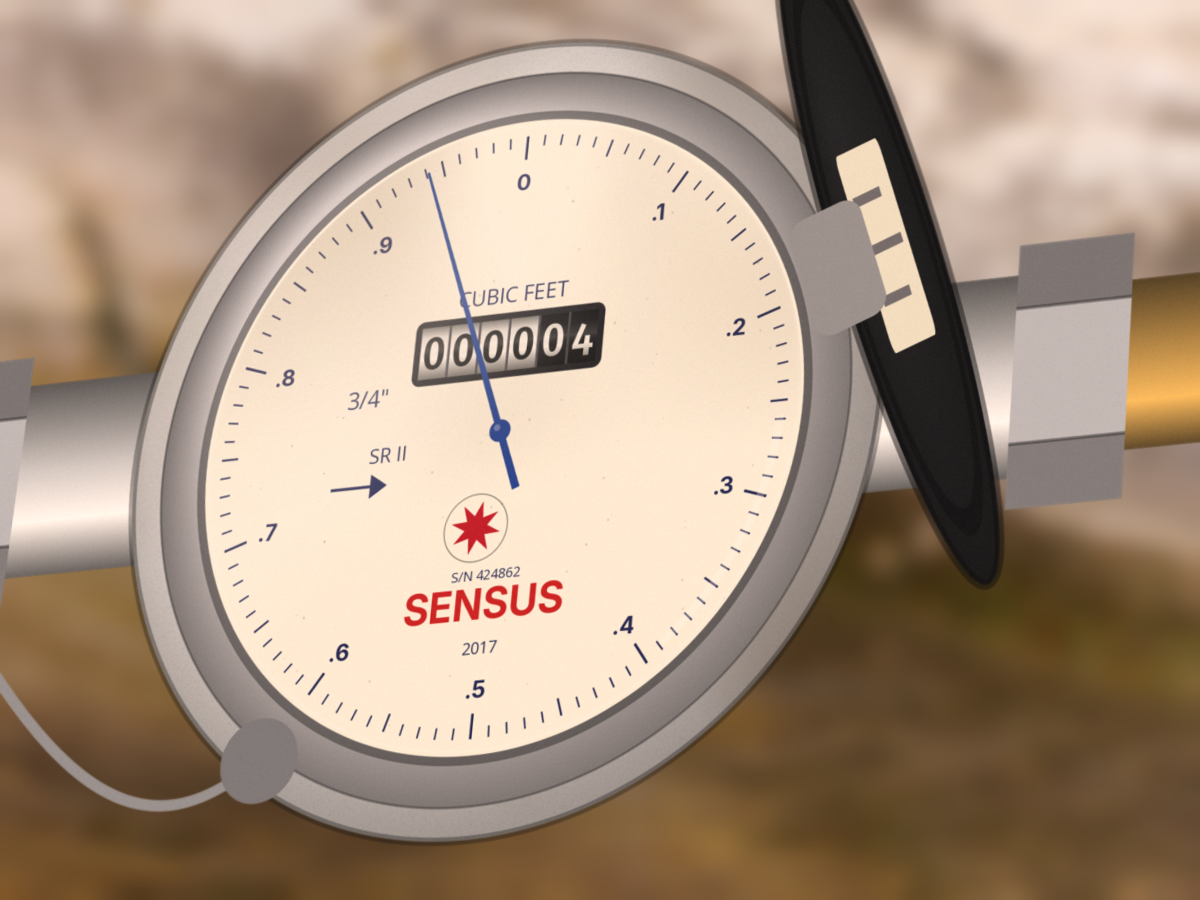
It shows {"value": 3.94, "unit": "ft³"}
